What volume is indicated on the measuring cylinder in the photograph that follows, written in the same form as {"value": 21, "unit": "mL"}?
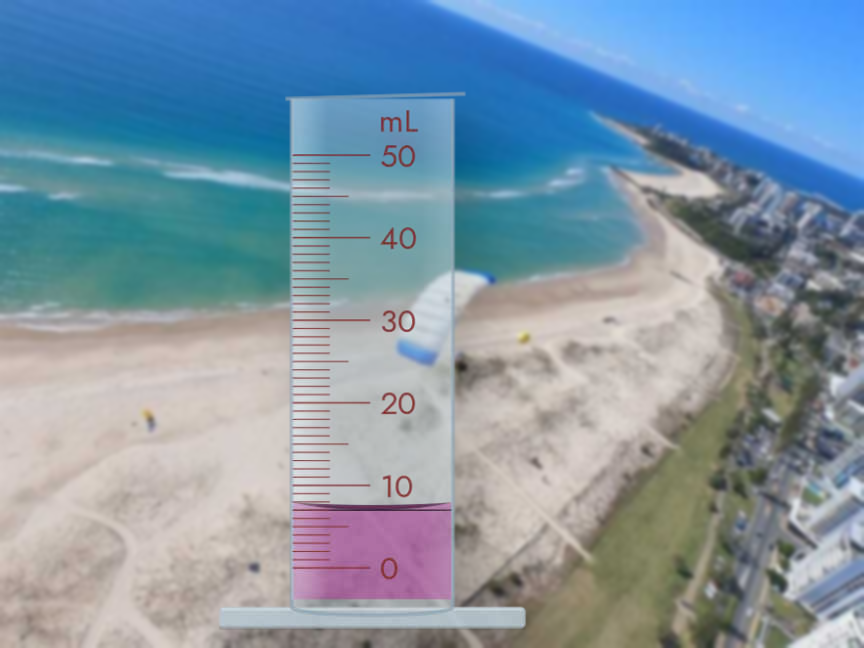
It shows {"value": 7, "unit": "mL"}
